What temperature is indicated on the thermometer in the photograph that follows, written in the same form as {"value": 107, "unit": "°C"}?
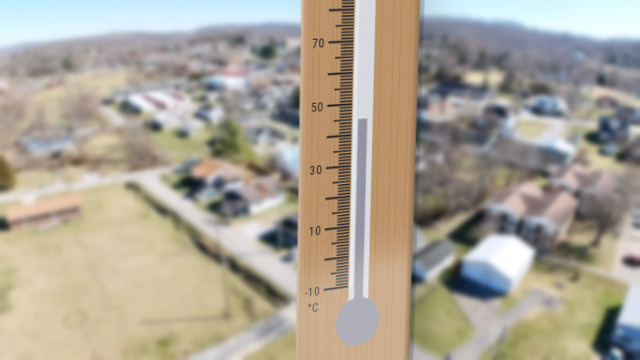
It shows {"value": 45, "unit": "°C"}
